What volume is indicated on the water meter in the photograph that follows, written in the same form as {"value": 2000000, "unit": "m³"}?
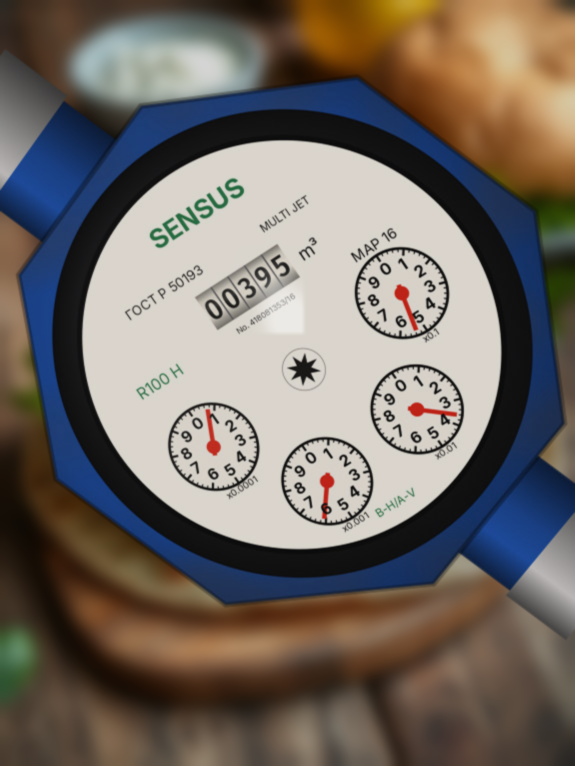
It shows {"value": 395.5360, "unit": "m³"}
